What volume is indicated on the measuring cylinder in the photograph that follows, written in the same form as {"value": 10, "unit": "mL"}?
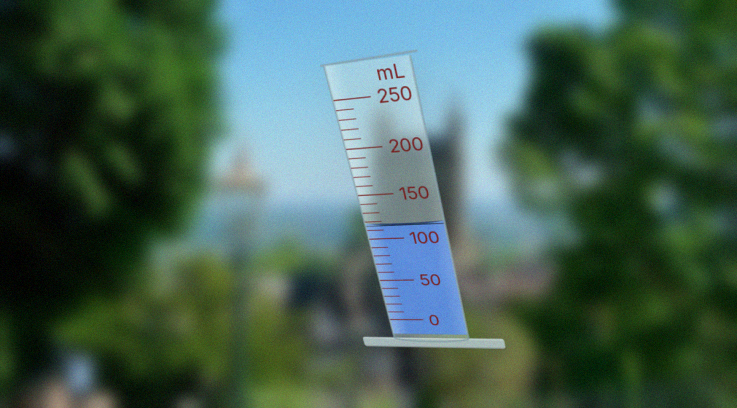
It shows {"value": 115, "unit": "mL"}
